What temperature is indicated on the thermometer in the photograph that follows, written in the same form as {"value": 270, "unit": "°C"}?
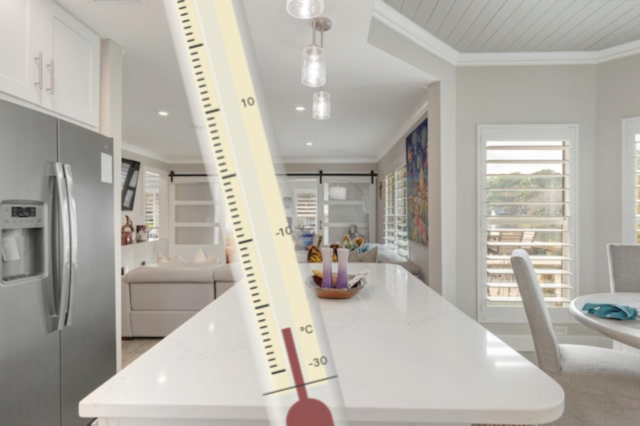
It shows {"value": -24, "unit": "°C"}
